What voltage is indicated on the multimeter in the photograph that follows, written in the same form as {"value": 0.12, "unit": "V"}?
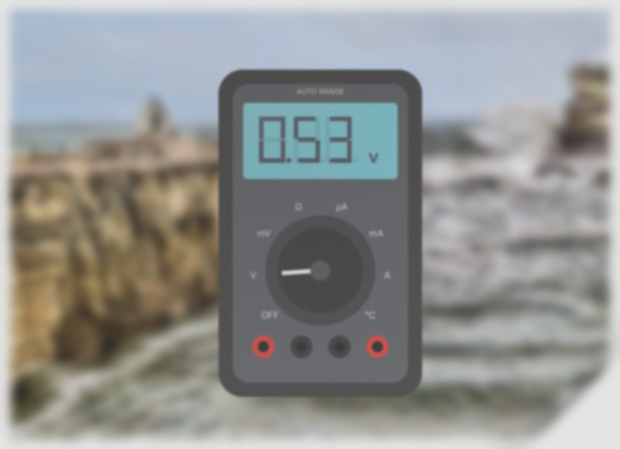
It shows {"value": 0.53, "unit": "V"}
